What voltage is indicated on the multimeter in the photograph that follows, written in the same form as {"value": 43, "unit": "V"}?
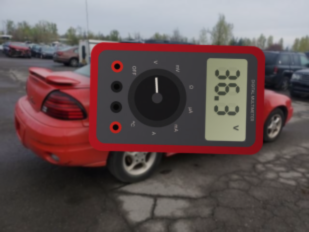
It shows {"value": 36.3, "unit": "V"}
